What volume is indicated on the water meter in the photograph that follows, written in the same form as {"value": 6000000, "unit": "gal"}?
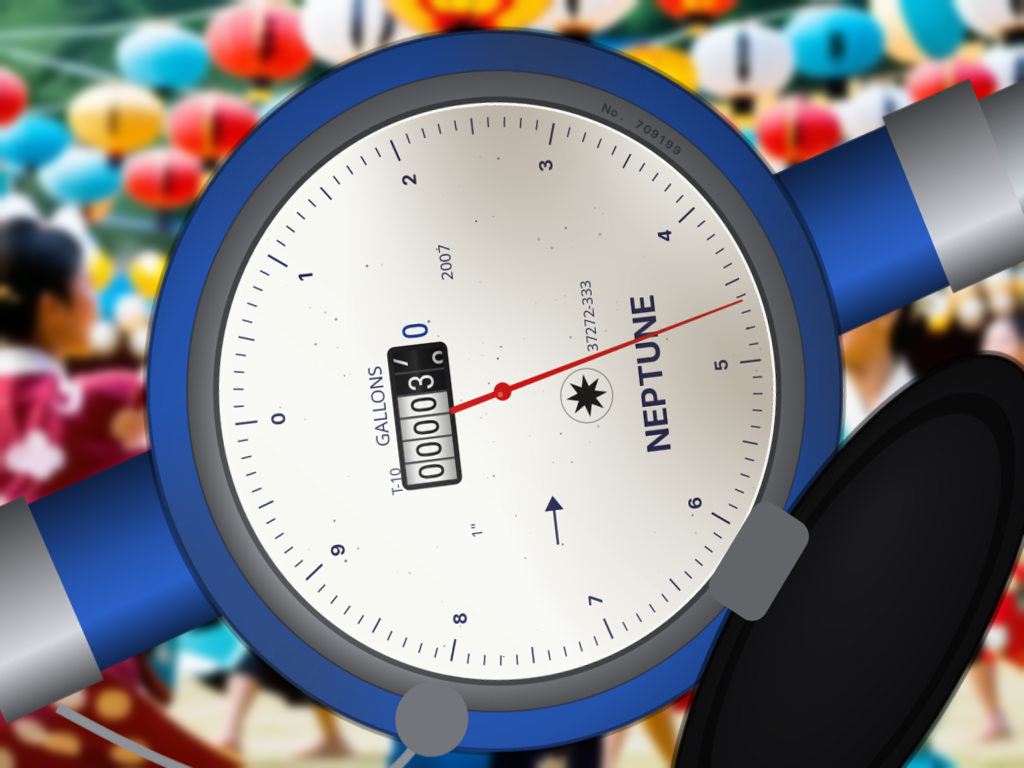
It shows {"value": 374.6, "unit": "gal"}
